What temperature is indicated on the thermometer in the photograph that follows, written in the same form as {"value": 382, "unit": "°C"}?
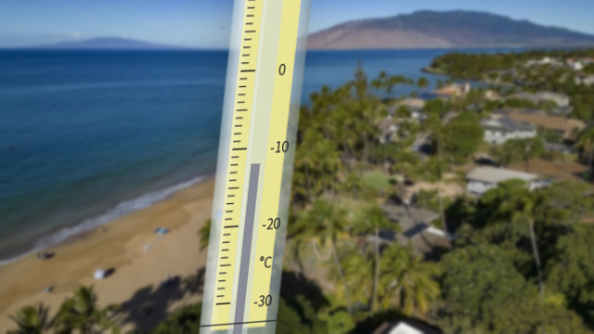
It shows {"value": -12, "unit": "°C"}
